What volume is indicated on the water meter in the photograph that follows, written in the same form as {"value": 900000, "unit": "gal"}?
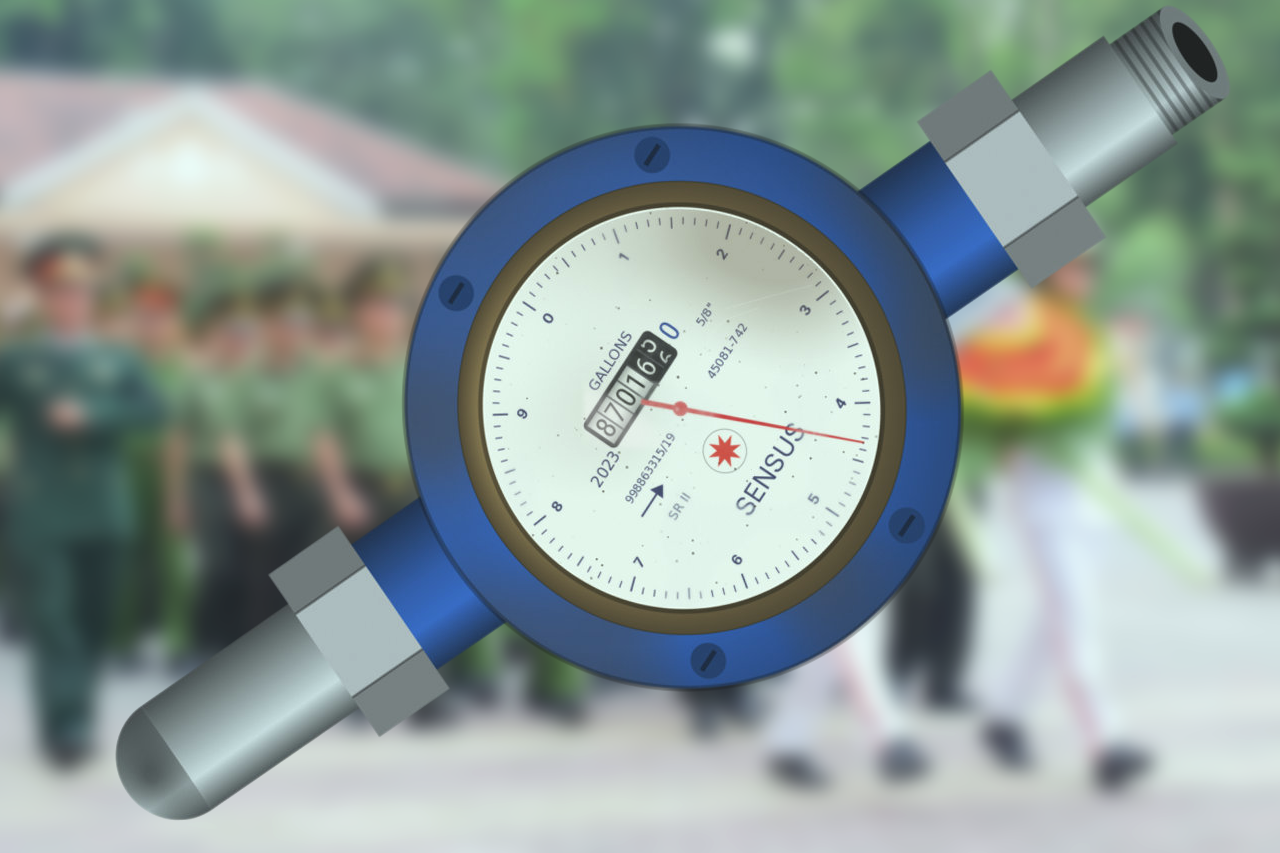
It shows {"value": 8701654.3, "unit": "gal"}
